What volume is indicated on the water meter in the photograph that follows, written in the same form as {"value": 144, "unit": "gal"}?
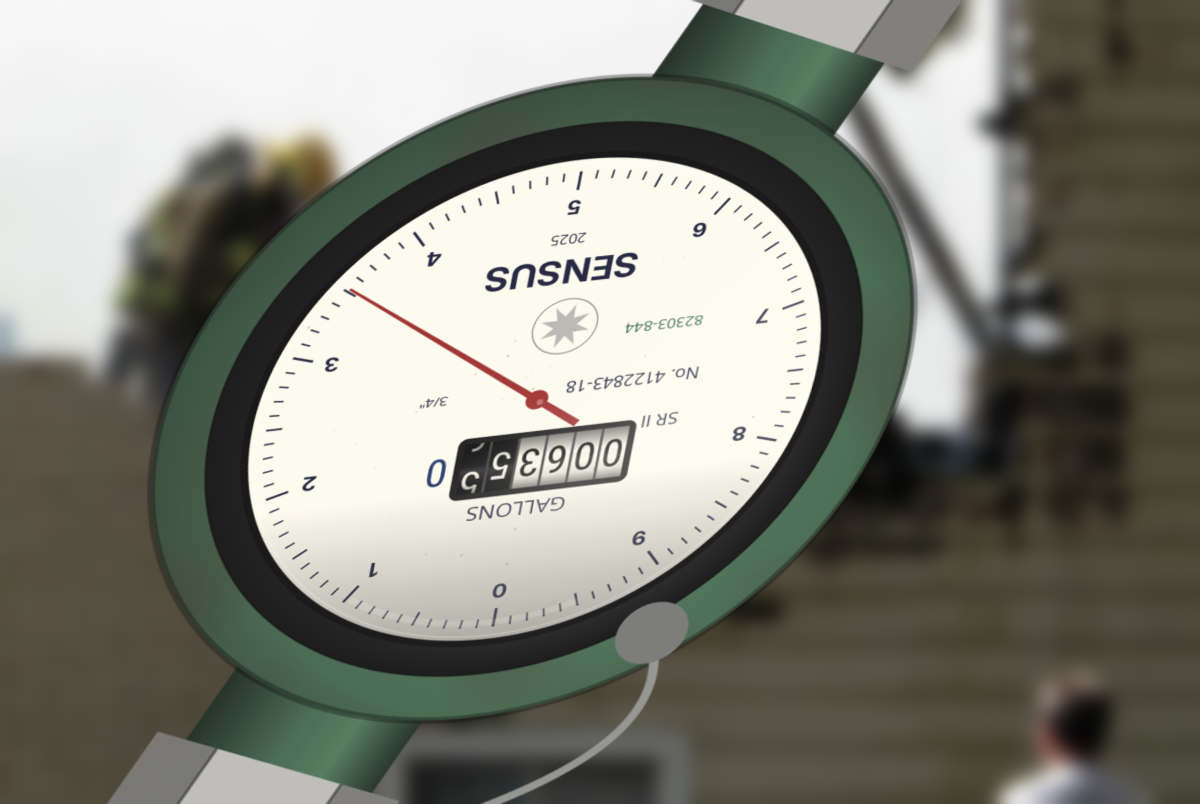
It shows {"value": 63553.5, "unit": "gal"}
